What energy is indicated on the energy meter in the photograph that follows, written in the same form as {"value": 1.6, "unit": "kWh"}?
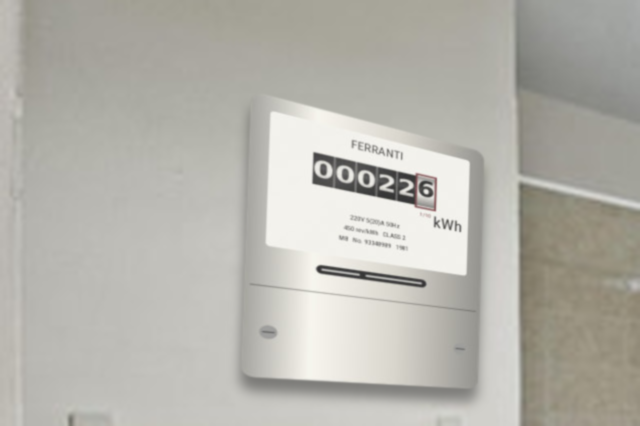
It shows {"value": 22.6, "unit": "kWh"}
